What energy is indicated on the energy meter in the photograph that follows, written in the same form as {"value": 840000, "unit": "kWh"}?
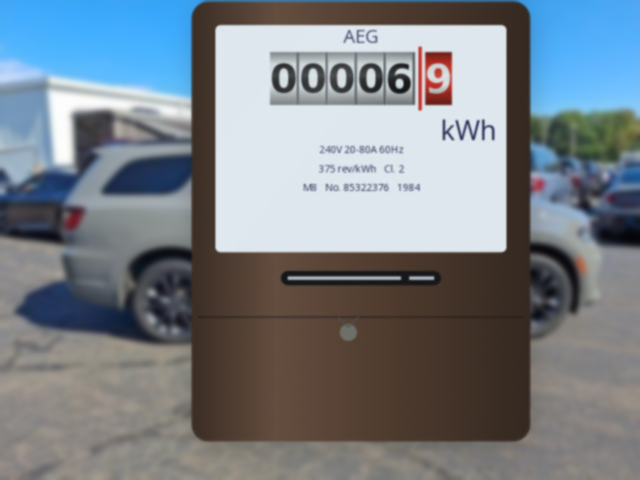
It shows {"value": 6.9, "unit": "kWh"}
